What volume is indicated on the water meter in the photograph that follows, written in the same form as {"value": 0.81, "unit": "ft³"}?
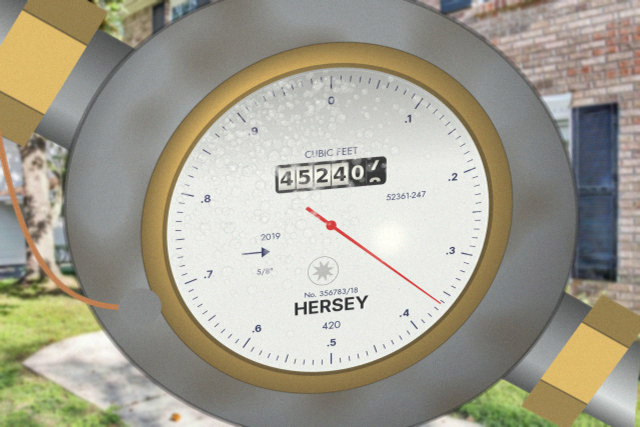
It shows {"value": 452407.36, "unit": "ft³"}
